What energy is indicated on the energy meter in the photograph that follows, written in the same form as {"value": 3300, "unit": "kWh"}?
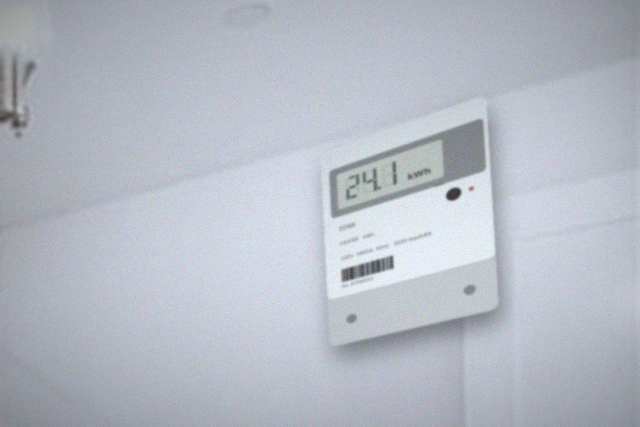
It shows {"value": 24.1, "unit": "kWh"}
